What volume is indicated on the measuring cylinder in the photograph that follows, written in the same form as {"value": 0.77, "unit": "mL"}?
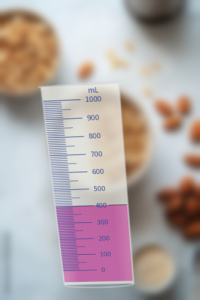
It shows {"value": 400, "unit": "mL"}
